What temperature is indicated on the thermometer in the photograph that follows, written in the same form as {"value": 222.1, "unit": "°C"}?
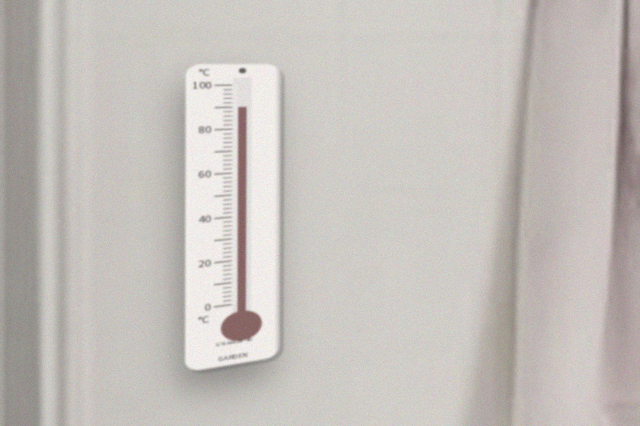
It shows {"value": 90, "unit": "°C"}
